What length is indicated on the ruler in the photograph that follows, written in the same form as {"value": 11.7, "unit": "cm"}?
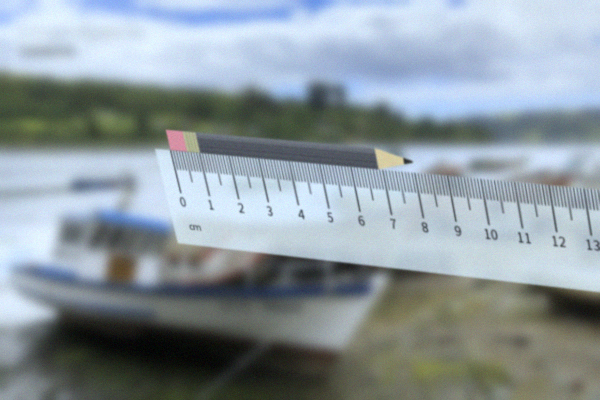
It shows {"value": 8, "unit": "cm"}
